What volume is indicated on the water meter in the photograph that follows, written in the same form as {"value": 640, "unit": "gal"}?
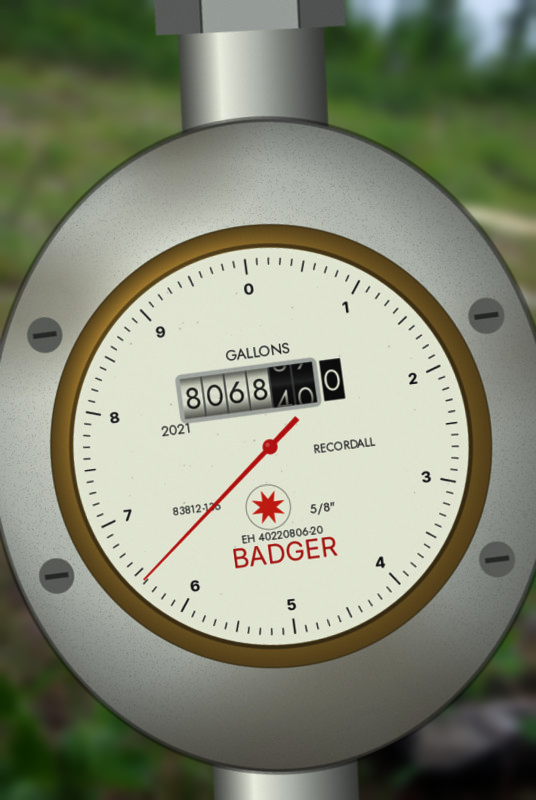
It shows {"value": 8068396.4, "unit": "gal"}
